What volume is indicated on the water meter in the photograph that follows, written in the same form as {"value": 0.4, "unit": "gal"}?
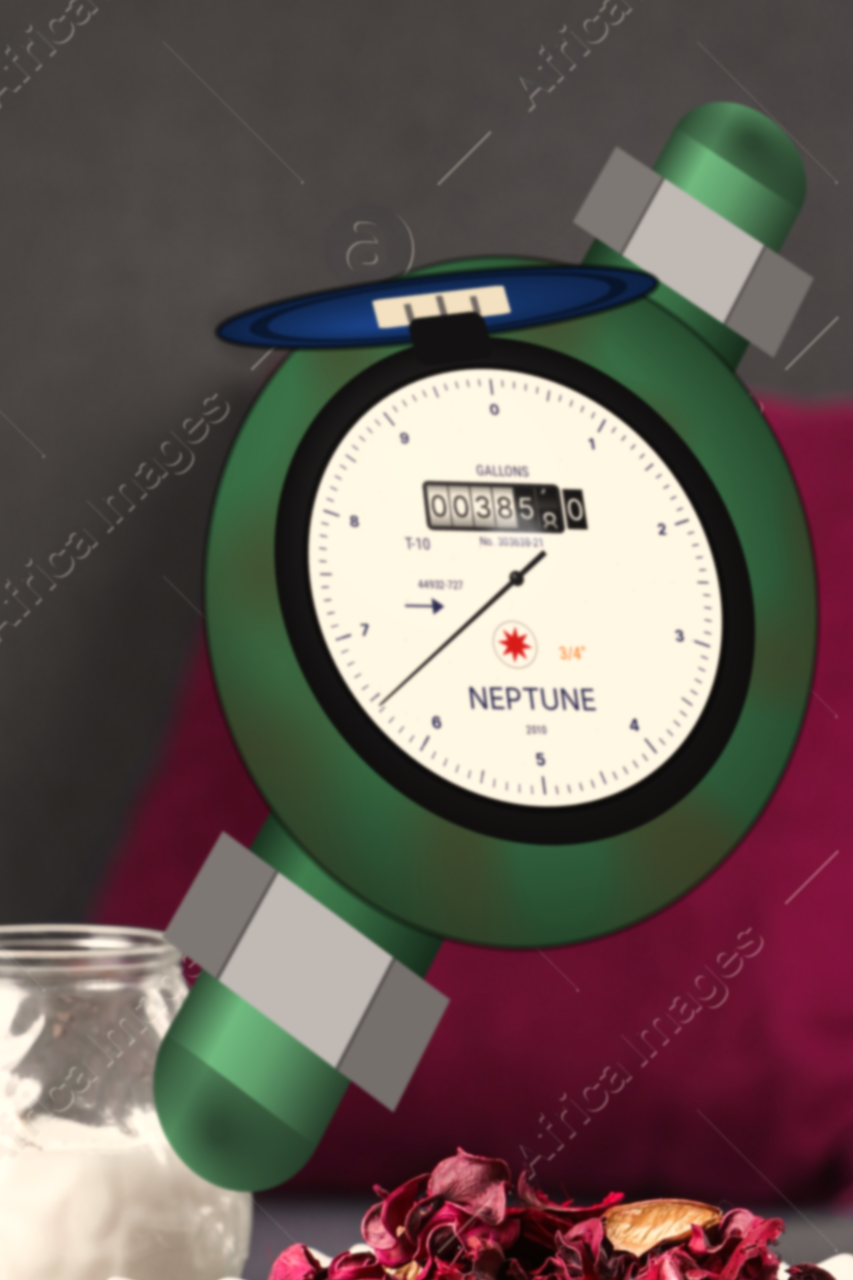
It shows {"value": 38576.4, "unit": "gal"}
